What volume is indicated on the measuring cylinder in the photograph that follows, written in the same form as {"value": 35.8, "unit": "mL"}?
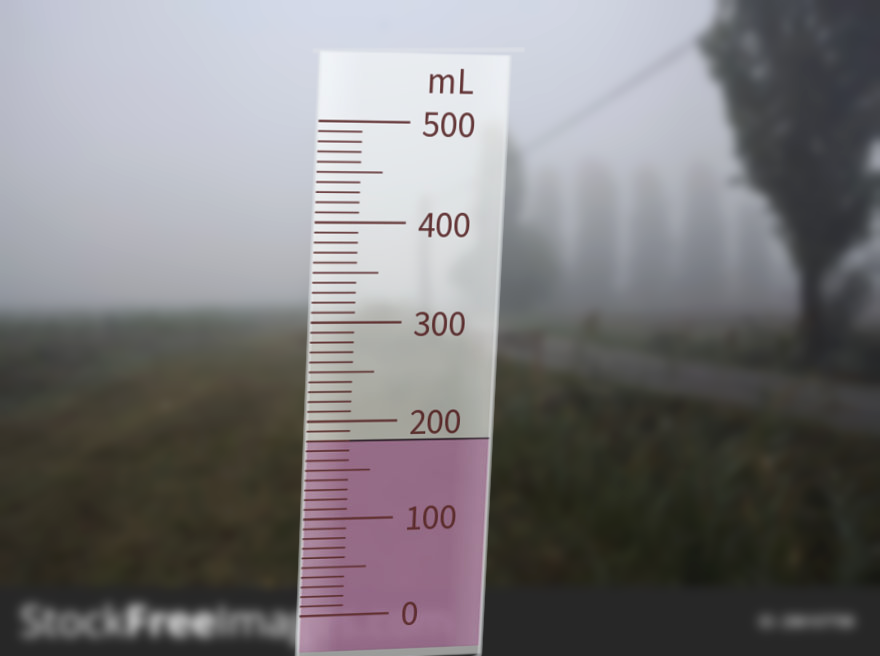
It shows {"value": 180, "unit": "mL"}
